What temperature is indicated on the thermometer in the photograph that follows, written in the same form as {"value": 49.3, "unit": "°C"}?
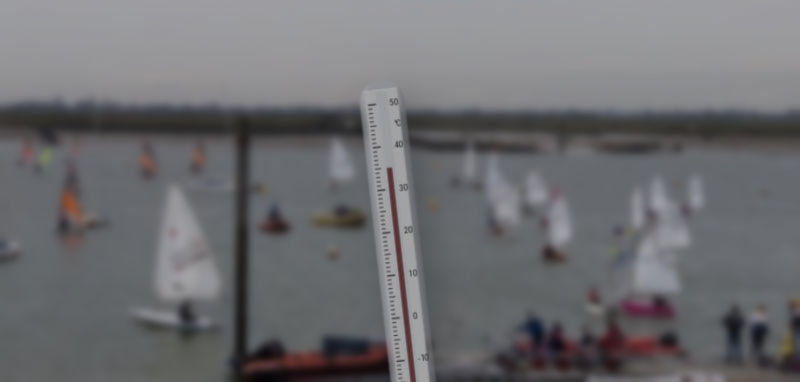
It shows {"value": 35, "unit": "°C"}
